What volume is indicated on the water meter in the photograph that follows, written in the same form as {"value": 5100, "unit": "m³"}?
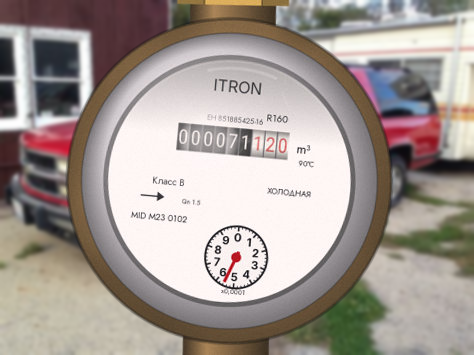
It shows {"value": 71.1205, "unit": "m³"}
